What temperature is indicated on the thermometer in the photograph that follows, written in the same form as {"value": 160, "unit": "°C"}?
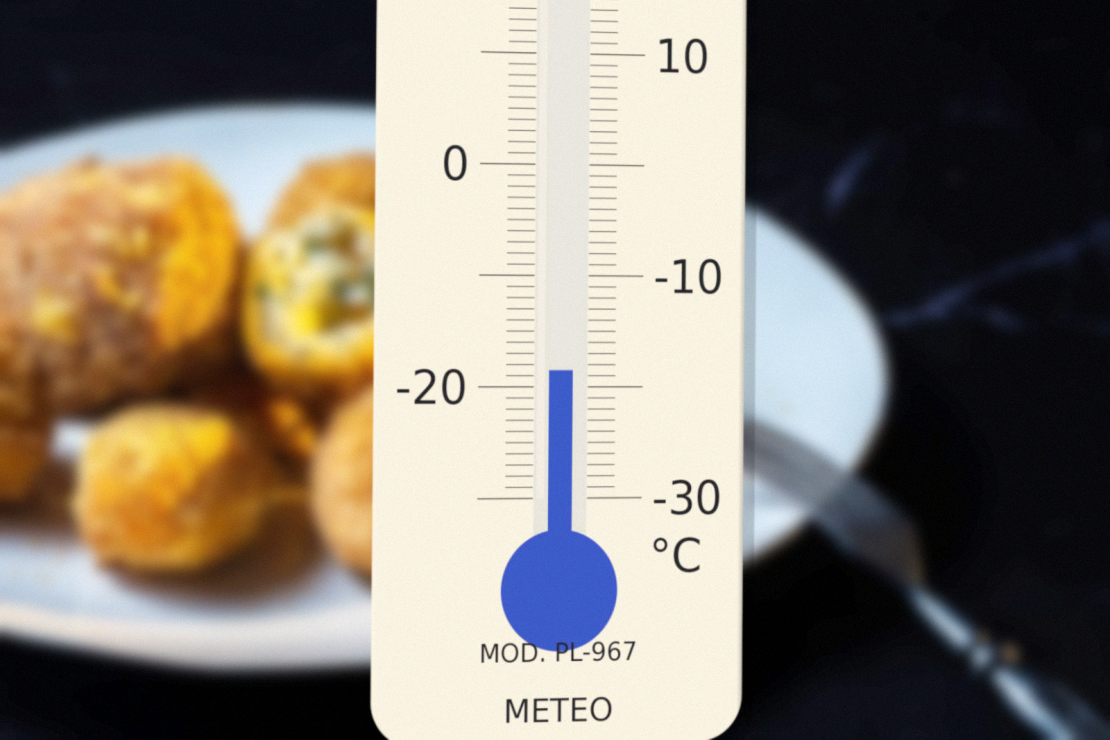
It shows {"value": -18.5, "unit": "°C"}
